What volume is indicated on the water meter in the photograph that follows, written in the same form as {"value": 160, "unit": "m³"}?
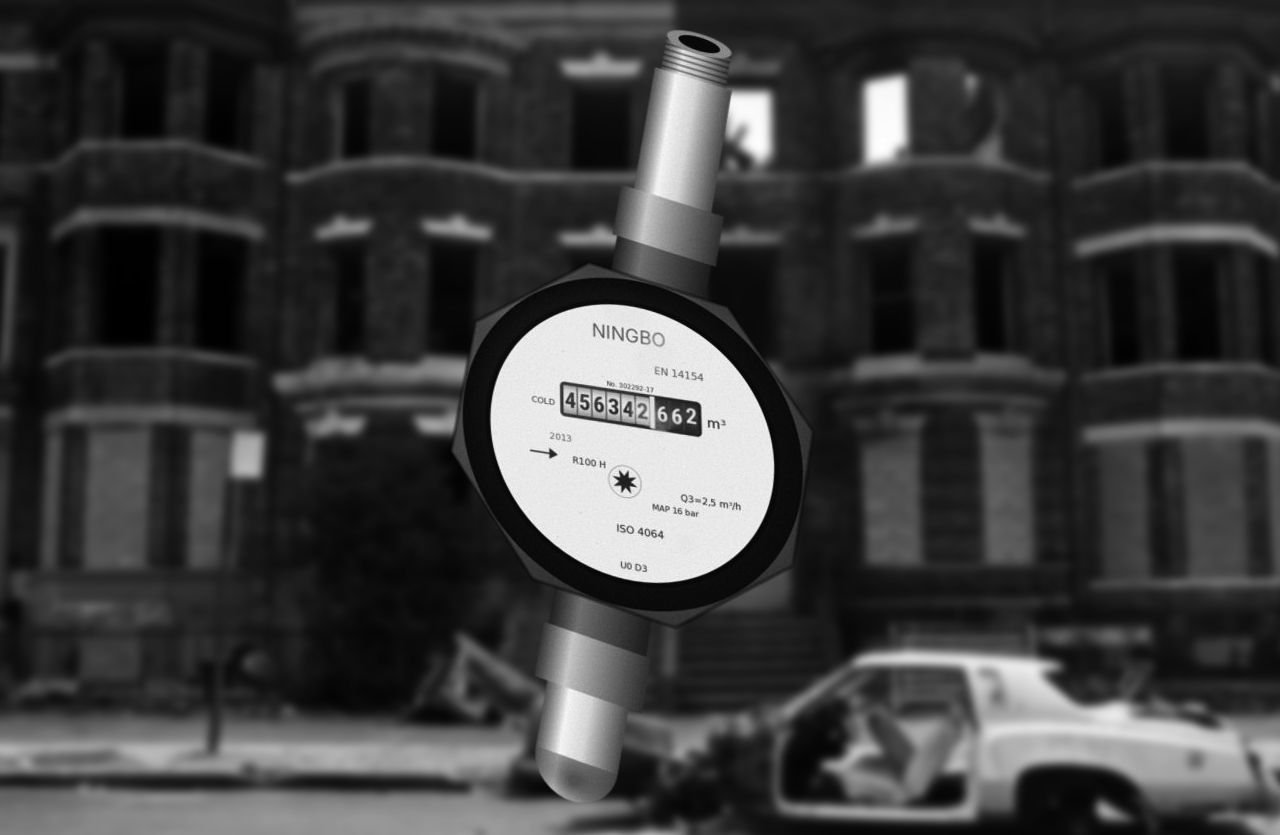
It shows {"value": 456342.662, "unit": "m³"}
